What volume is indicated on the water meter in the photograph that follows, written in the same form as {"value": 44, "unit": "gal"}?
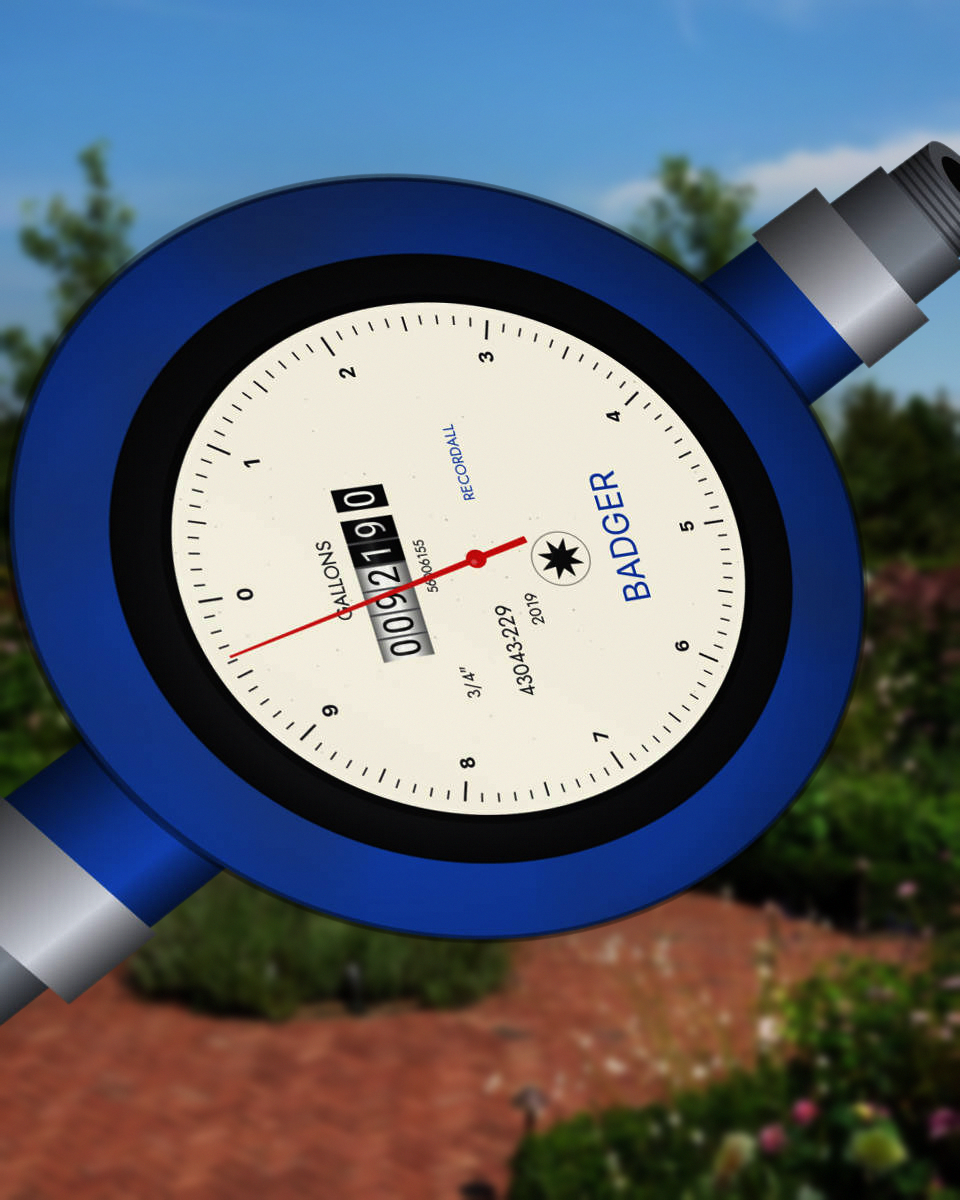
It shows {"value": 92189.6, "unit": "gal"}
